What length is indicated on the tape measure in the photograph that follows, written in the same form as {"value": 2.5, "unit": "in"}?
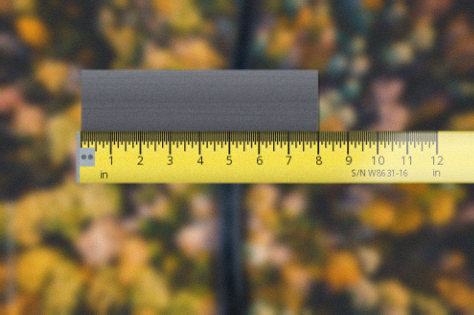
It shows {"value": 8, "unit": "in"}
